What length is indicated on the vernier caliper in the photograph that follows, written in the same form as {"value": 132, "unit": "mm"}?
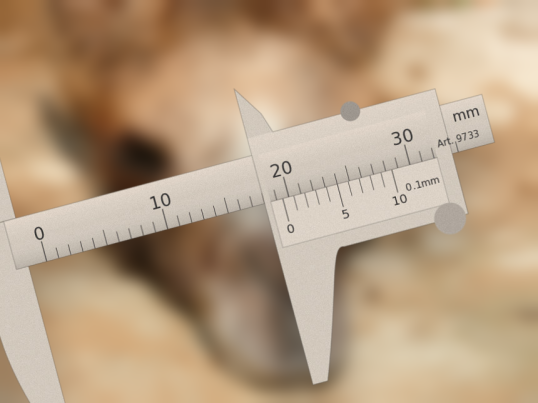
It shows {"value": 19.5, "unit": "mm"}
